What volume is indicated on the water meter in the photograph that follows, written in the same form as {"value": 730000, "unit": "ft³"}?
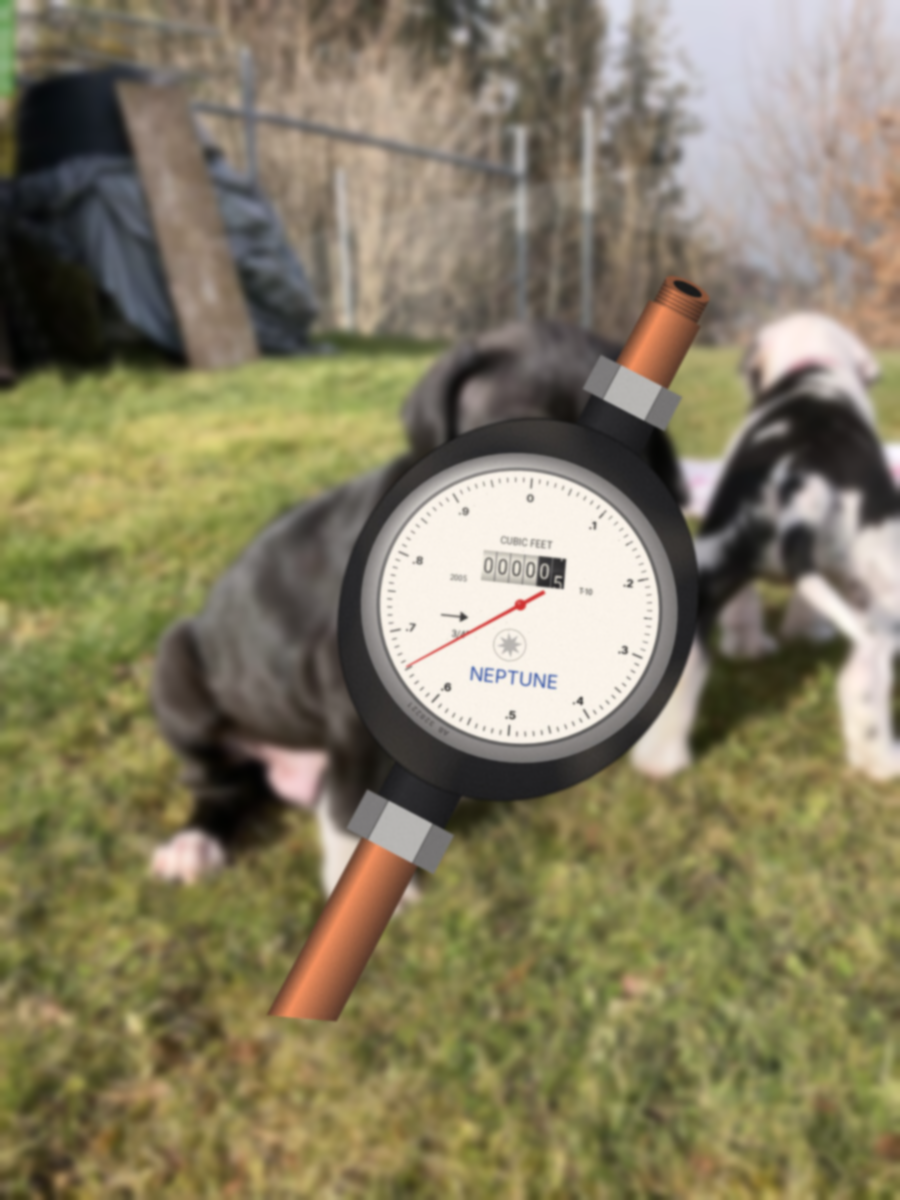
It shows {"value": 4.65, "unit": "ft³"}
